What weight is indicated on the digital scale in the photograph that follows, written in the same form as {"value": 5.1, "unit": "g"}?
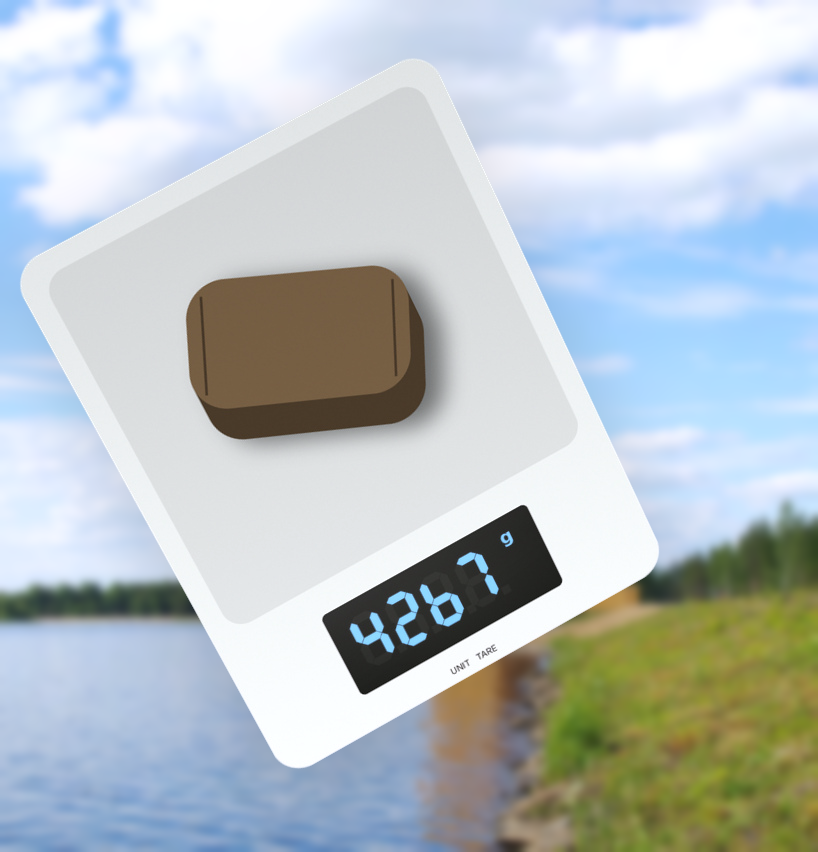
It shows {"value": 4267, "unit": "g"}
